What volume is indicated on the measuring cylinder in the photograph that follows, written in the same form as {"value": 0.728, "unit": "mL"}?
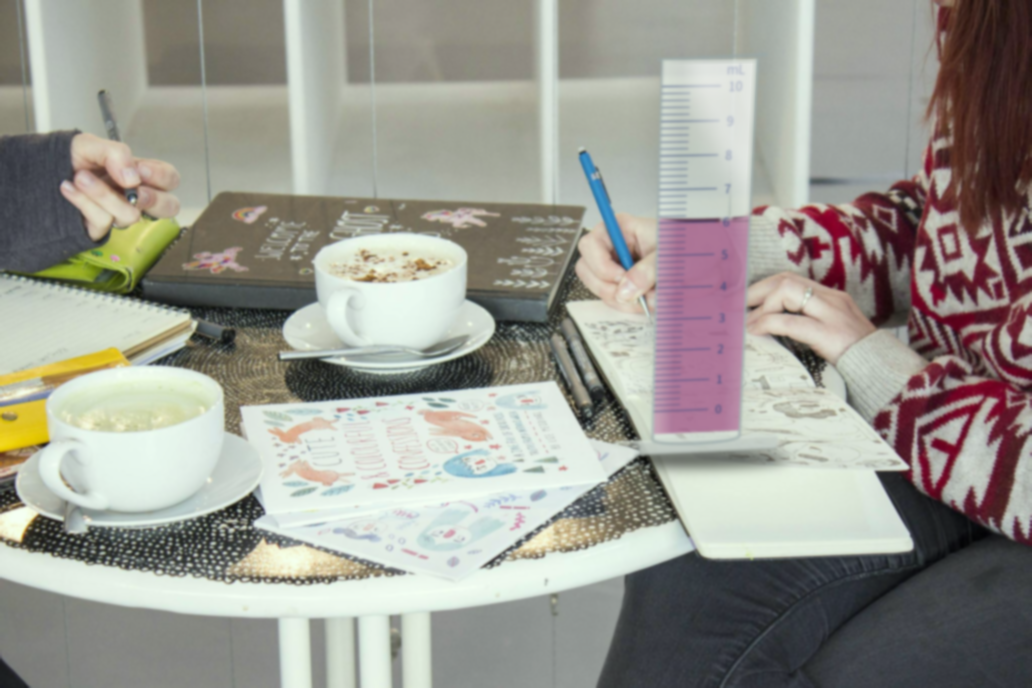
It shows {"value": 6, "unit": "mL"}
